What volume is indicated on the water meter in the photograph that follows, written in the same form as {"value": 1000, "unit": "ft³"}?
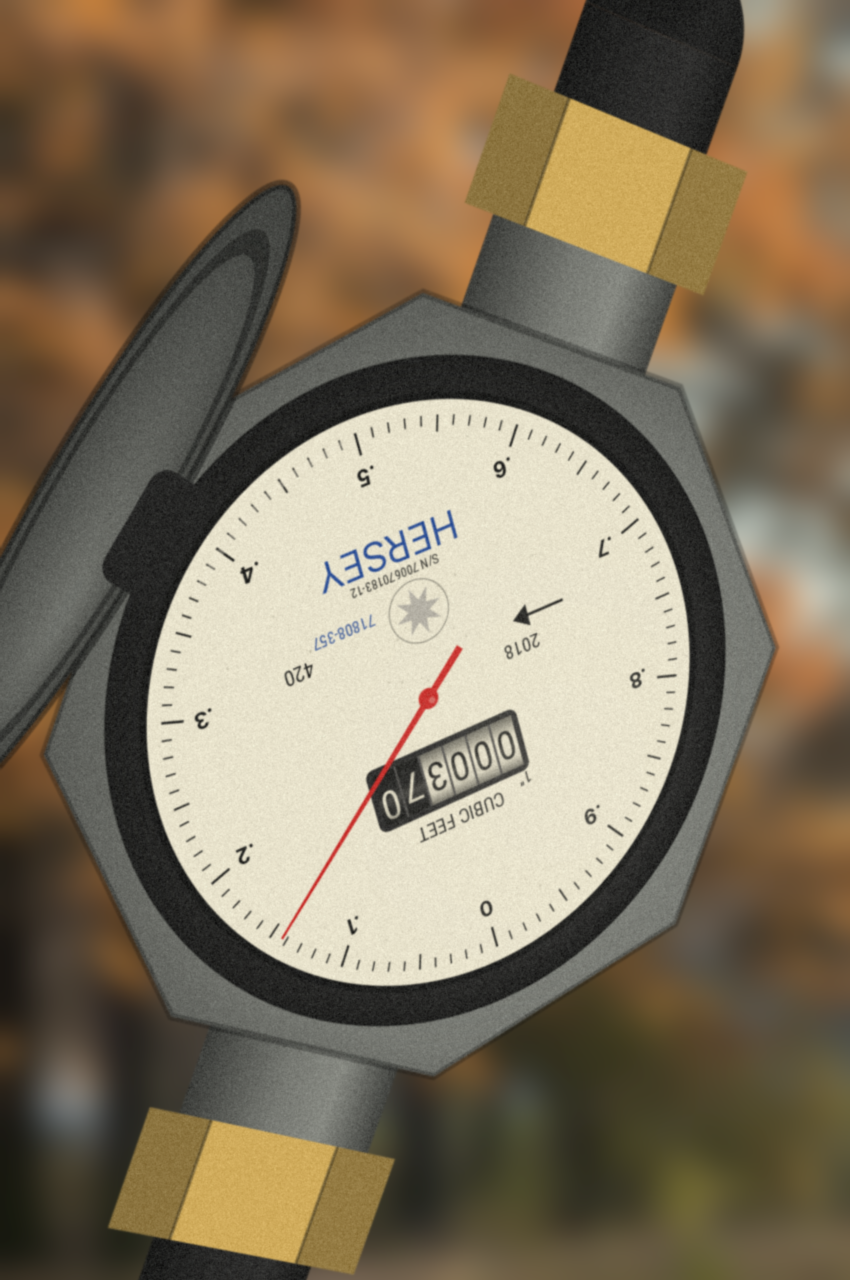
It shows {"value": 370.14, "unit": "ft³"}
